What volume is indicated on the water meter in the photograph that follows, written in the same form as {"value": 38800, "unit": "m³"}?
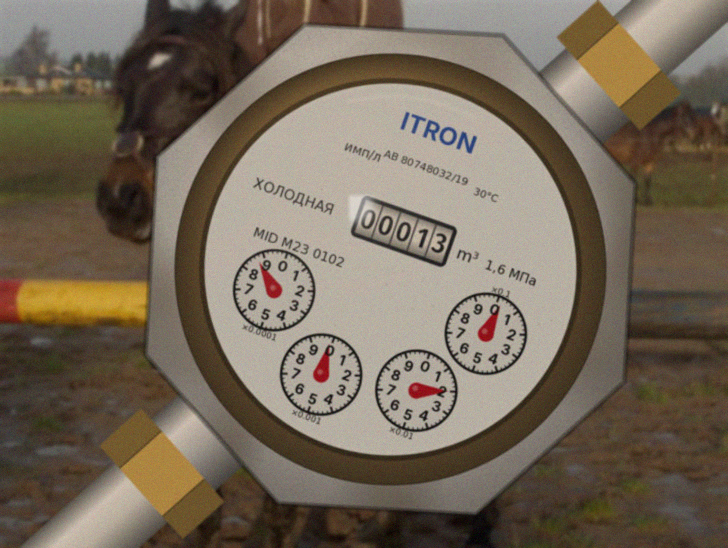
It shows {"value": 13.0198, "unit": "m³"}
